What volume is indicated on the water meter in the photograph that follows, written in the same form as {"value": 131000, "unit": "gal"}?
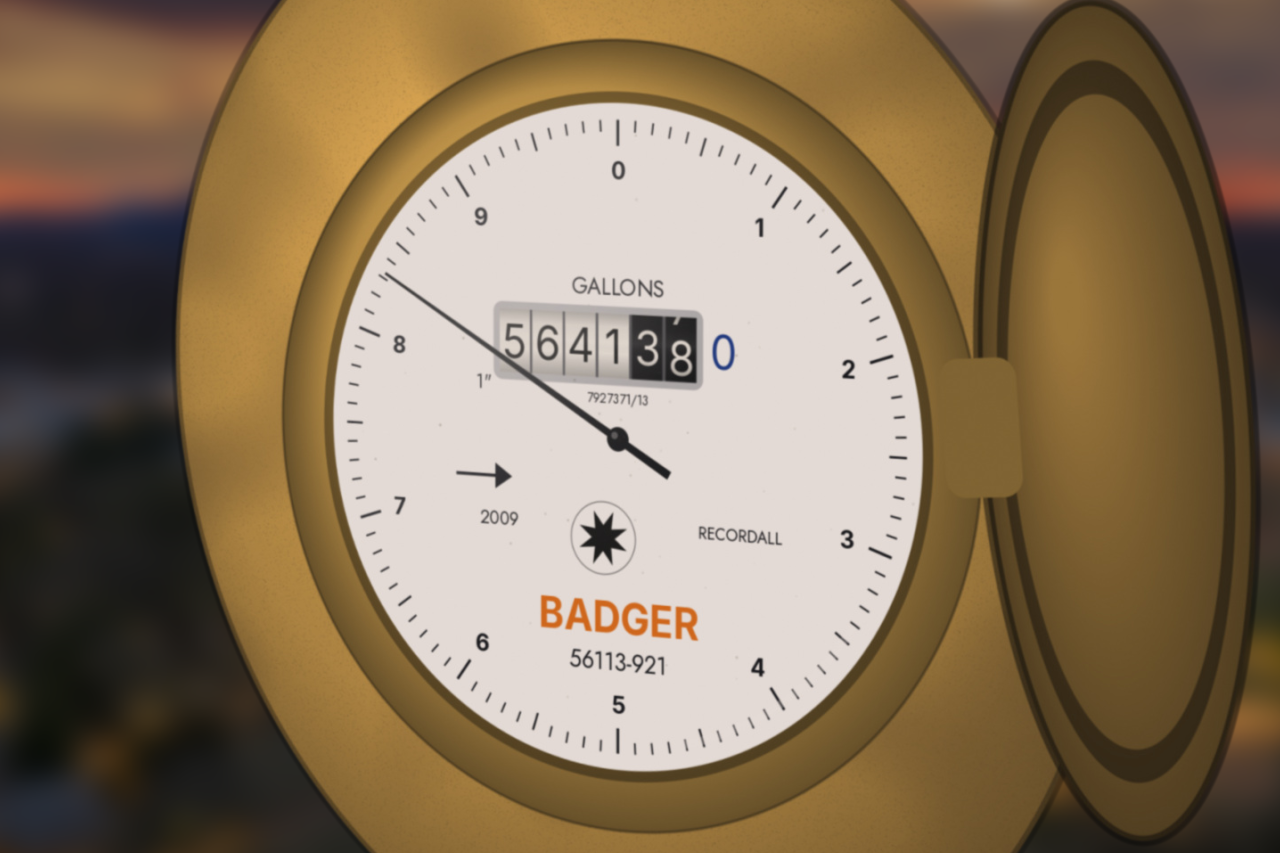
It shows {"value": 5641378.3, "unit": "gal"}
